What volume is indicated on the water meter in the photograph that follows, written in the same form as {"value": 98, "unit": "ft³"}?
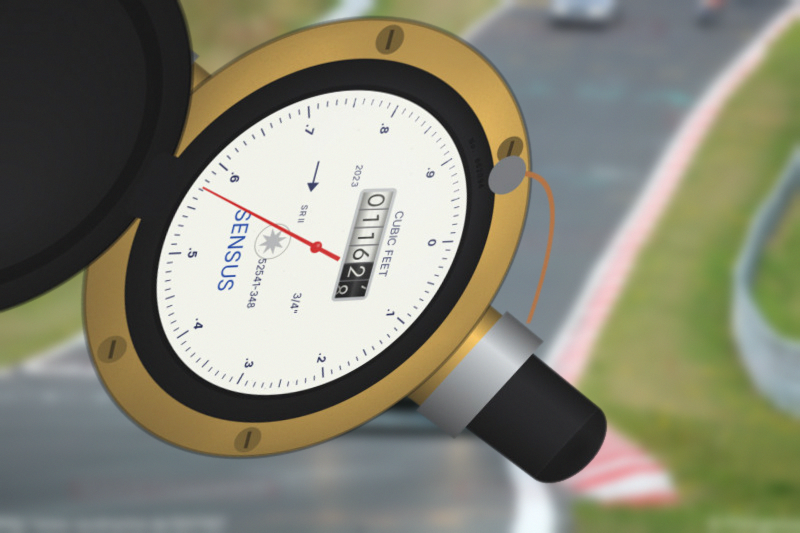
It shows {"value": 11627.57, "unit": "ft³"}
